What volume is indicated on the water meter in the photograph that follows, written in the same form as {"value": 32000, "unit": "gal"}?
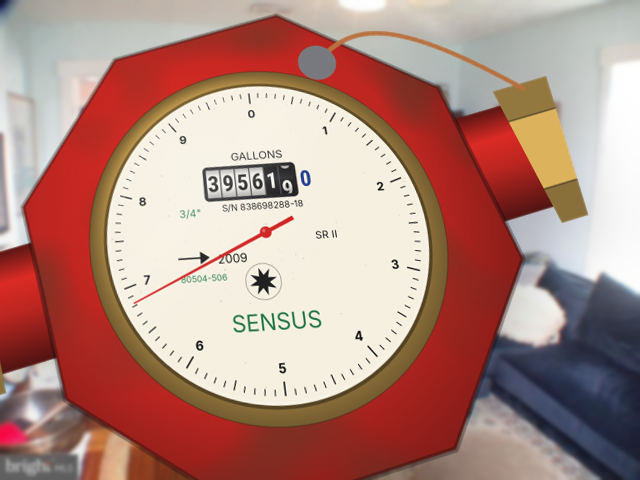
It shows {"value": 3956186.8, "unit": "gal"}
